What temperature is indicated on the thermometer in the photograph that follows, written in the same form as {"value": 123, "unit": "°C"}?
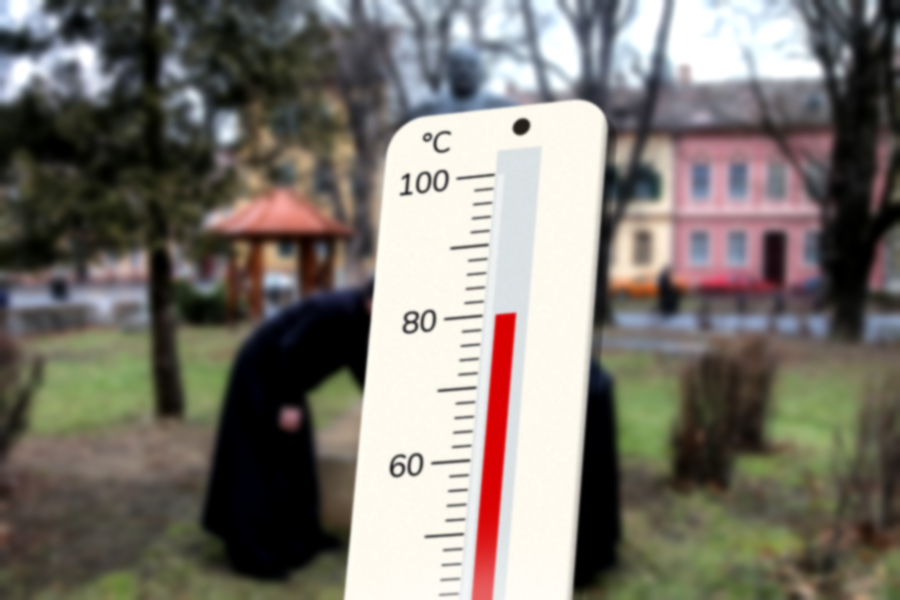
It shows {"value": 80, "unit": "°C"}
